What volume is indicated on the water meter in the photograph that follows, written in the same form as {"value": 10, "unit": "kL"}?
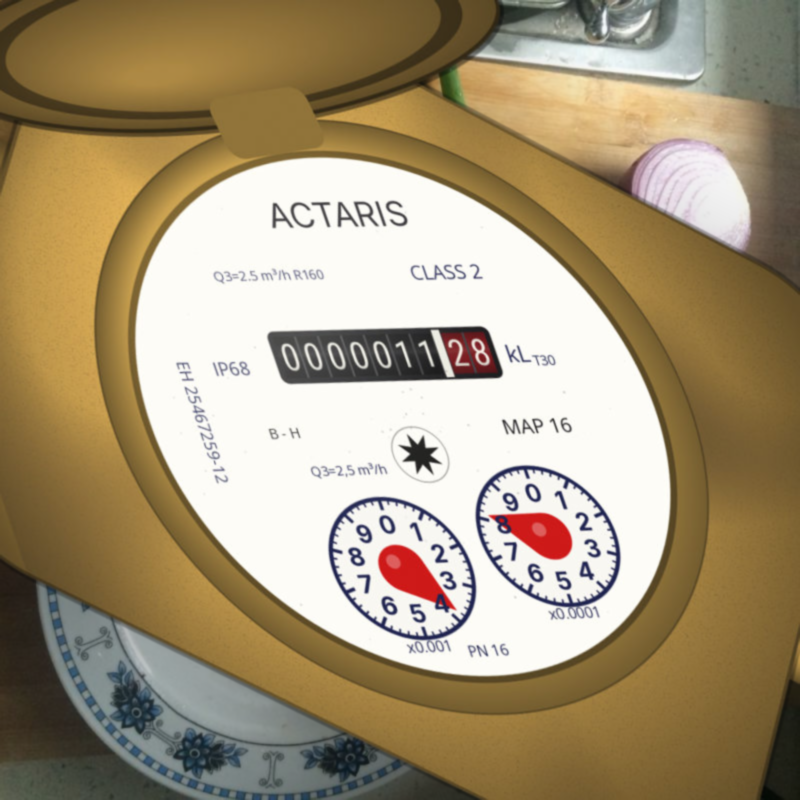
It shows {"value": 11.2838, "unit": "kL"}
